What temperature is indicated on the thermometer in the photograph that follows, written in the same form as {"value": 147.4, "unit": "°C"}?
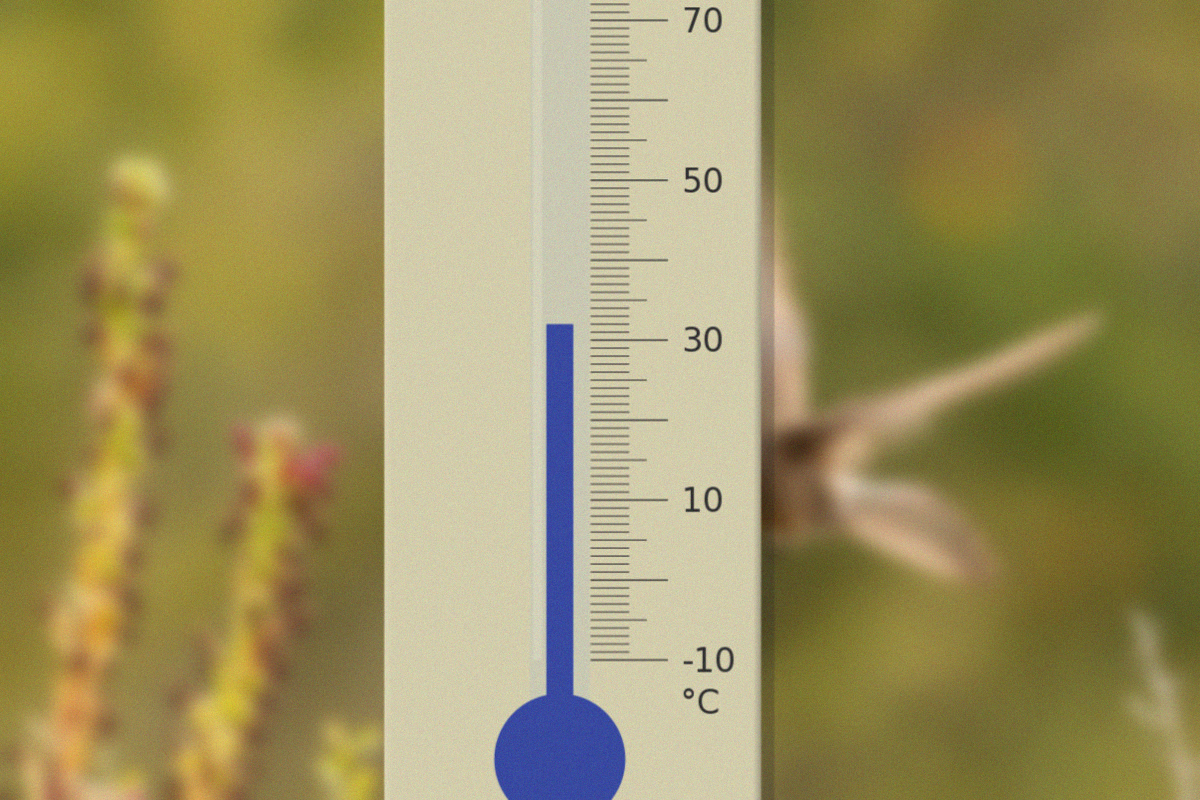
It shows {"value": 32, "unit": "°C"}
